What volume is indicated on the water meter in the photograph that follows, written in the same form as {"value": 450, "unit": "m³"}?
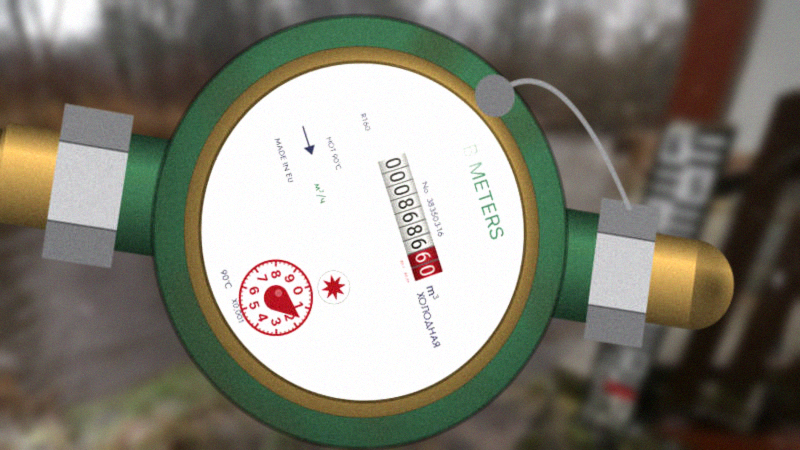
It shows {"value": 8686.601, "unit": "m³"}
